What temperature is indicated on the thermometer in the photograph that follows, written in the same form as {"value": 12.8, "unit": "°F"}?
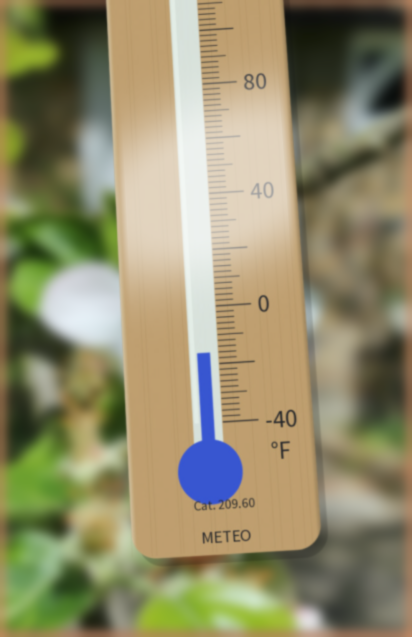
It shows {"value": -16, "unit": "°F"}
